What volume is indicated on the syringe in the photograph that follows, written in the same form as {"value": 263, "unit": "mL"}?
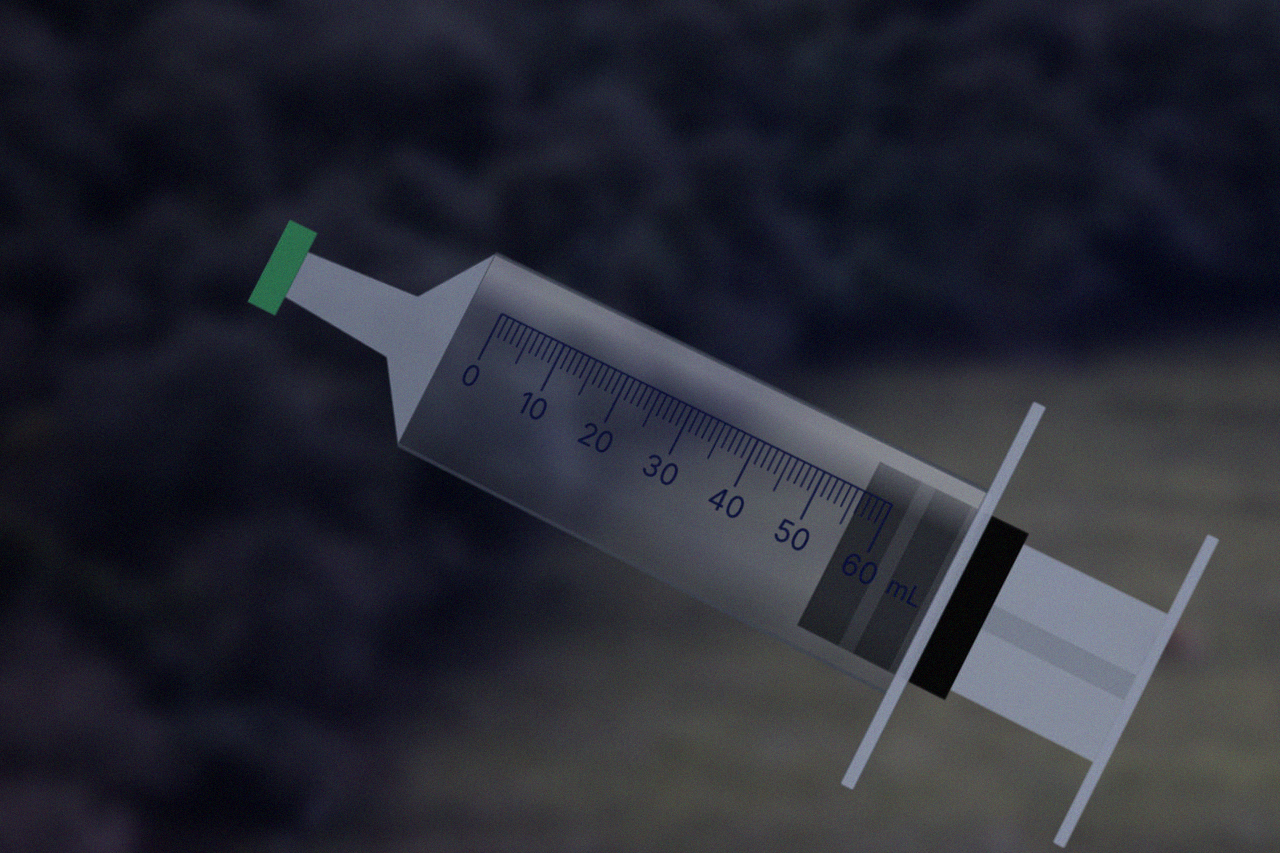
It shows {"value": 56, "unit": "mL"}
